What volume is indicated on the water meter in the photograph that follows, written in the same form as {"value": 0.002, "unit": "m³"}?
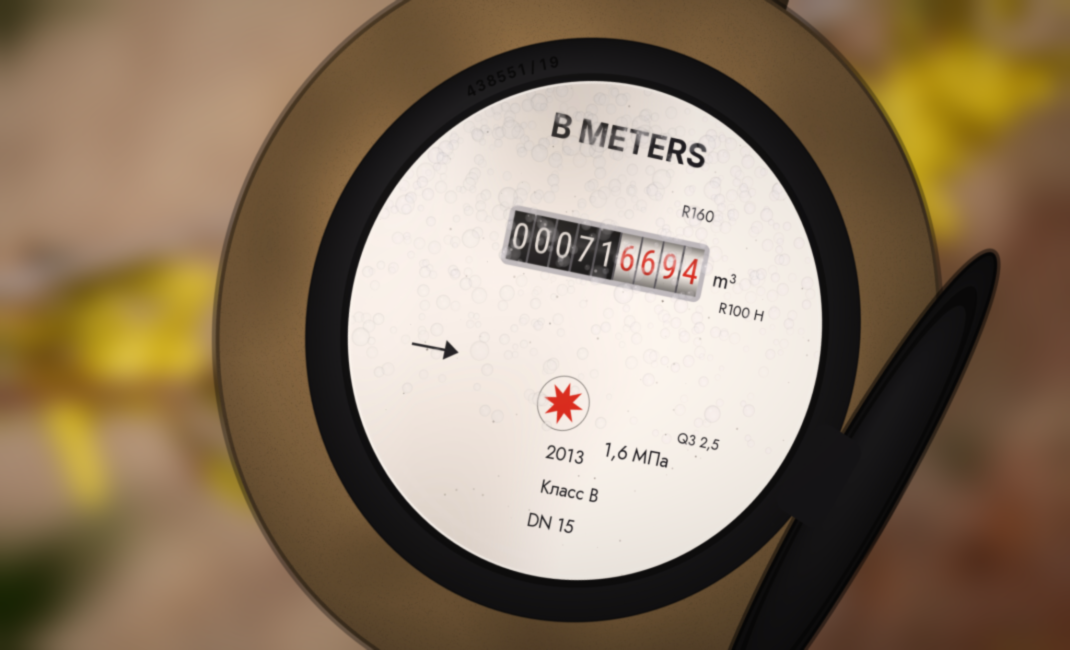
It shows {"value": 71.6694, "unit": "m³"}
